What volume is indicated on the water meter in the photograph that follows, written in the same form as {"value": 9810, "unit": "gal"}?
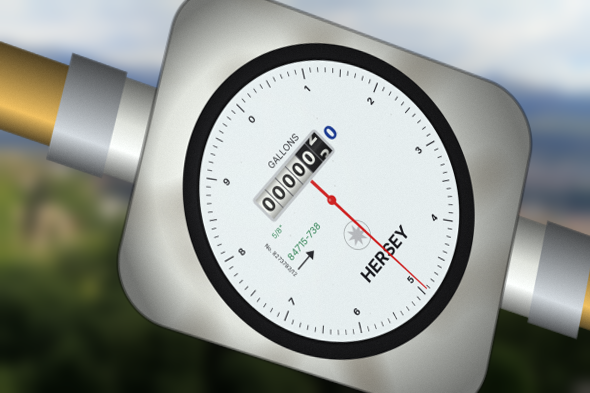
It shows {"value": 24.9, "unit": "gal"}
